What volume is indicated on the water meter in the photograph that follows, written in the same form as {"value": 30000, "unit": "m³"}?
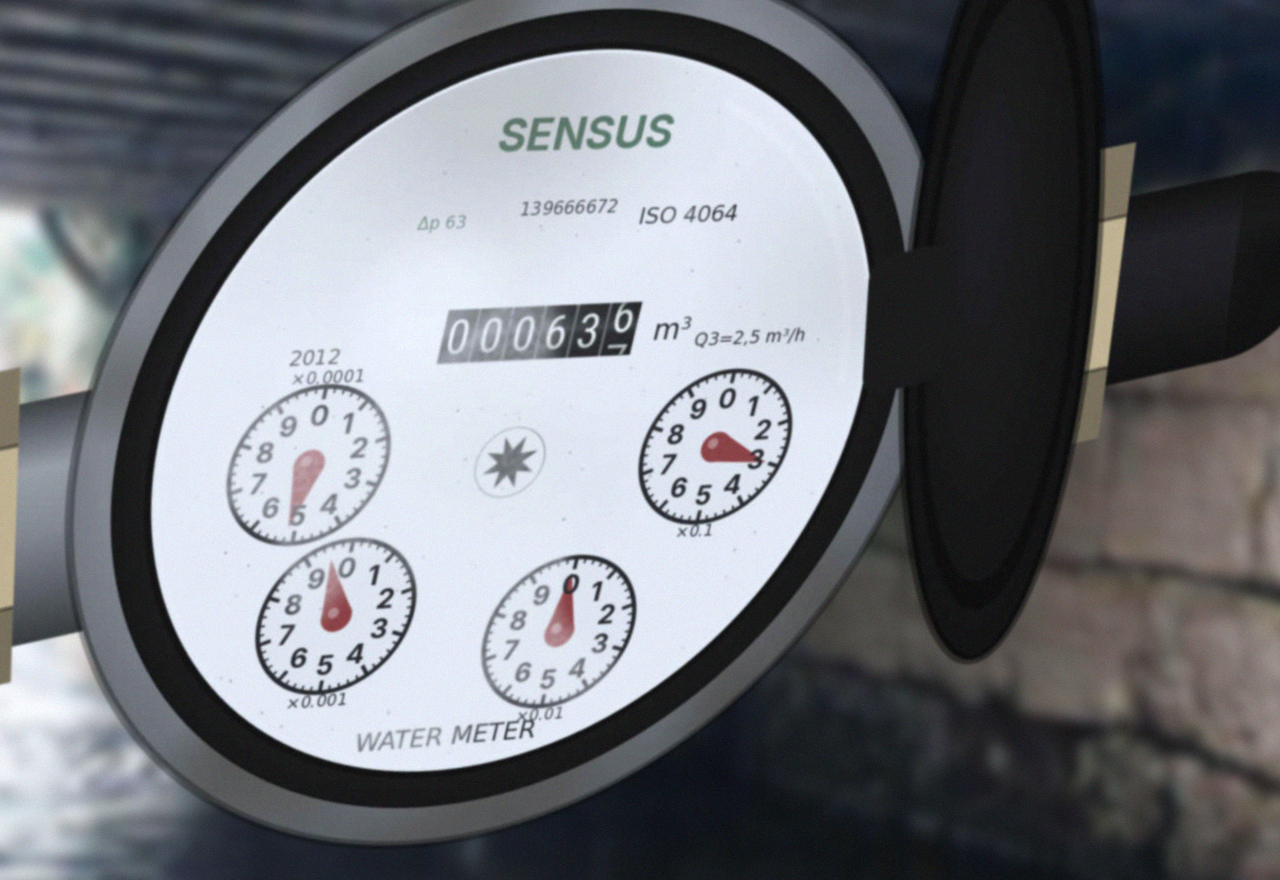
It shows {"value": 636.2995, "unit": "m³"}
